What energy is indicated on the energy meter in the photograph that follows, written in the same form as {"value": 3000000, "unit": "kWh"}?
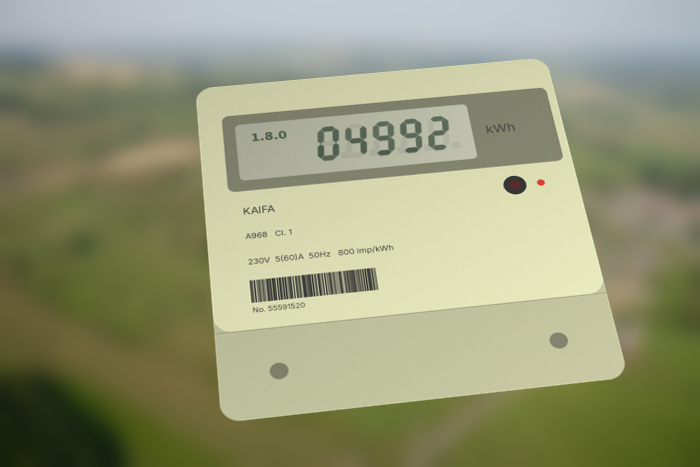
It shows {"value": 4992, "unit": "kWh"}
